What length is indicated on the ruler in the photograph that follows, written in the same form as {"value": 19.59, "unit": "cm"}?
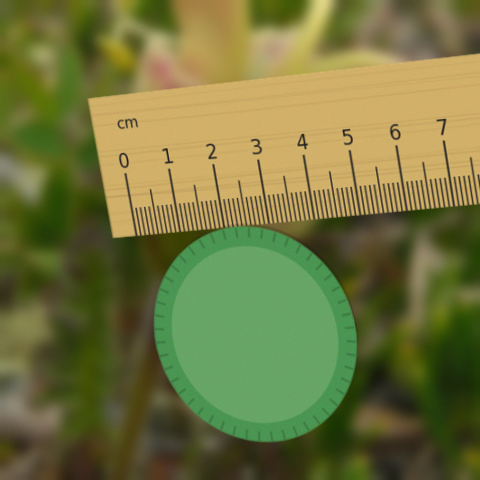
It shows {"value": 4.5, "unit": "cm"}
